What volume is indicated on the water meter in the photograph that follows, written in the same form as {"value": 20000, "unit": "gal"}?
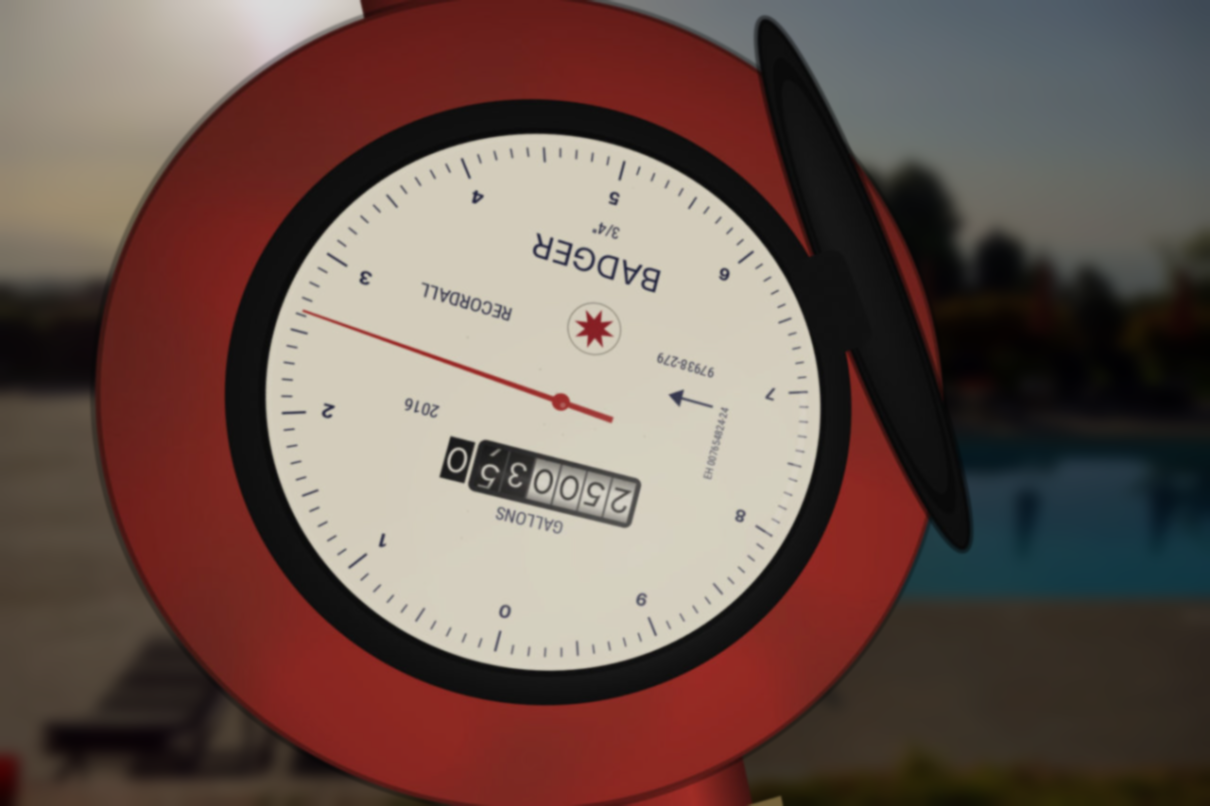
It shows {"value": 2500352.6, "unit": "gal"}
